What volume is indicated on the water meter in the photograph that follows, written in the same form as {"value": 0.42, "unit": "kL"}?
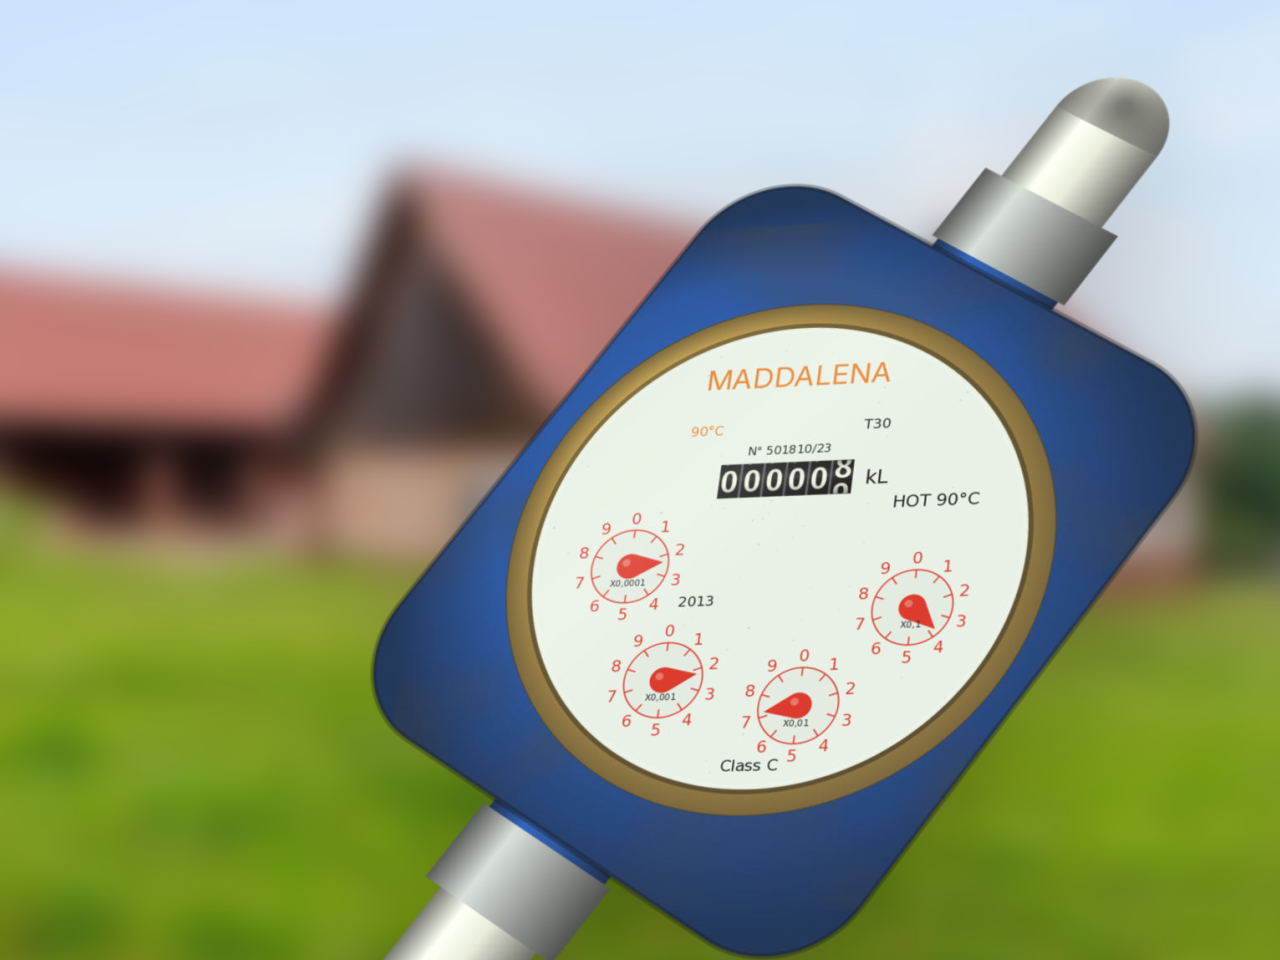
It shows {"value": 8.3722, "unit": "kL"}
